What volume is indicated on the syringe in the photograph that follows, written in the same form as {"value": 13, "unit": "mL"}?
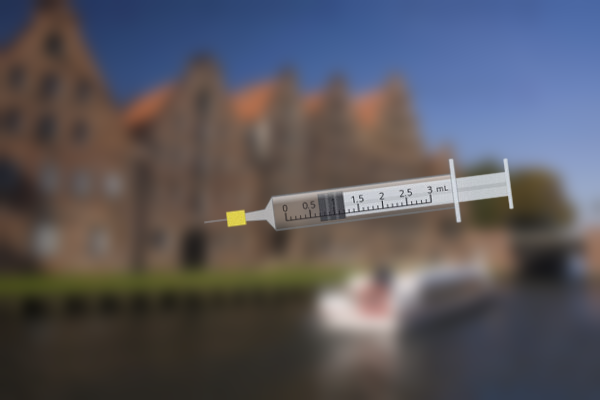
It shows {"value": 0.7, "unit": "mL"}
